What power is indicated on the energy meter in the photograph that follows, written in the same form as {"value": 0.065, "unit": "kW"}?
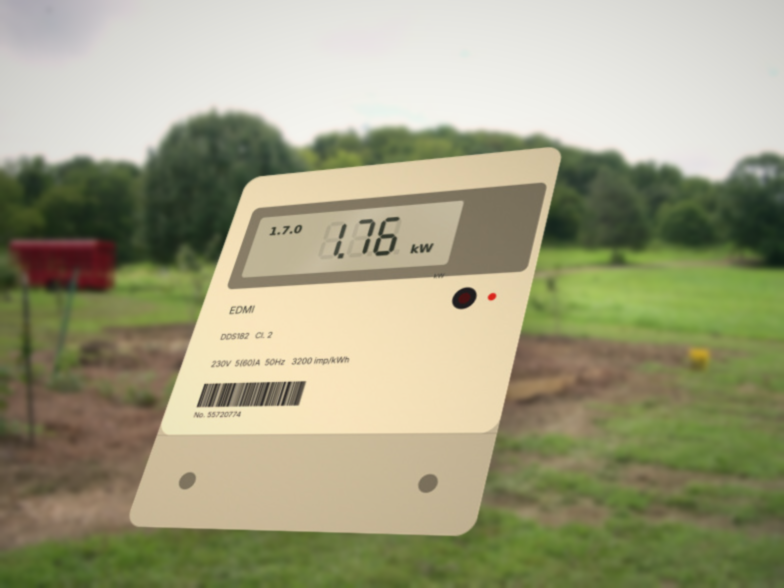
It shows {"value": 1.76, "unit": "kW"}
